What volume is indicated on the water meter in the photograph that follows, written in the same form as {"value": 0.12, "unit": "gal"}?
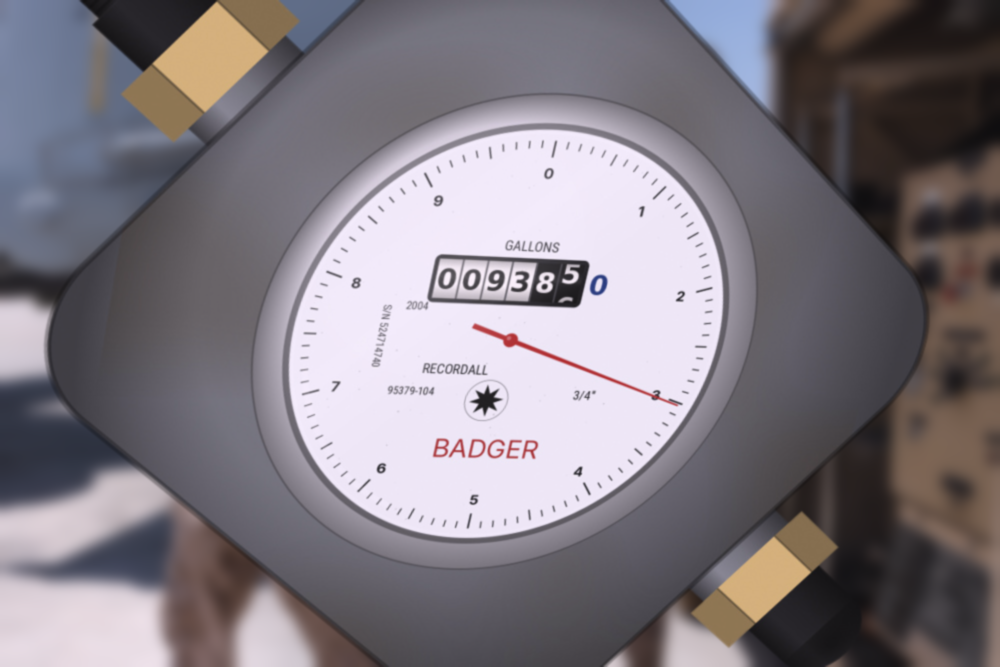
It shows {"value": 93853.0, "unit": "gal"}
